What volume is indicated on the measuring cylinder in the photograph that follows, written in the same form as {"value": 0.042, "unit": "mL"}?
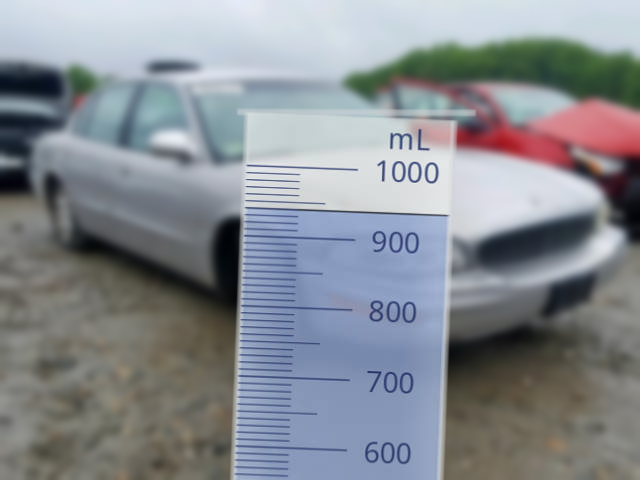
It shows {"value": 940, "unit": "mL"}
